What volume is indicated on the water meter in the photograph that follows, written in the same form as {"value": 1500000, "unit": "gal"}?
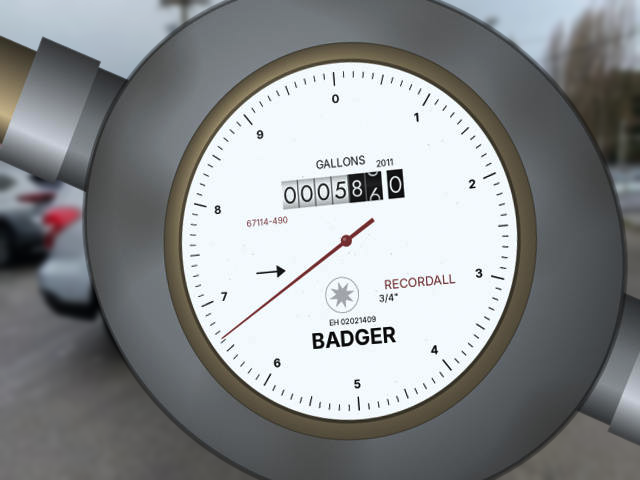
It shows {"value": 5856.6, "unit": "gal"}
